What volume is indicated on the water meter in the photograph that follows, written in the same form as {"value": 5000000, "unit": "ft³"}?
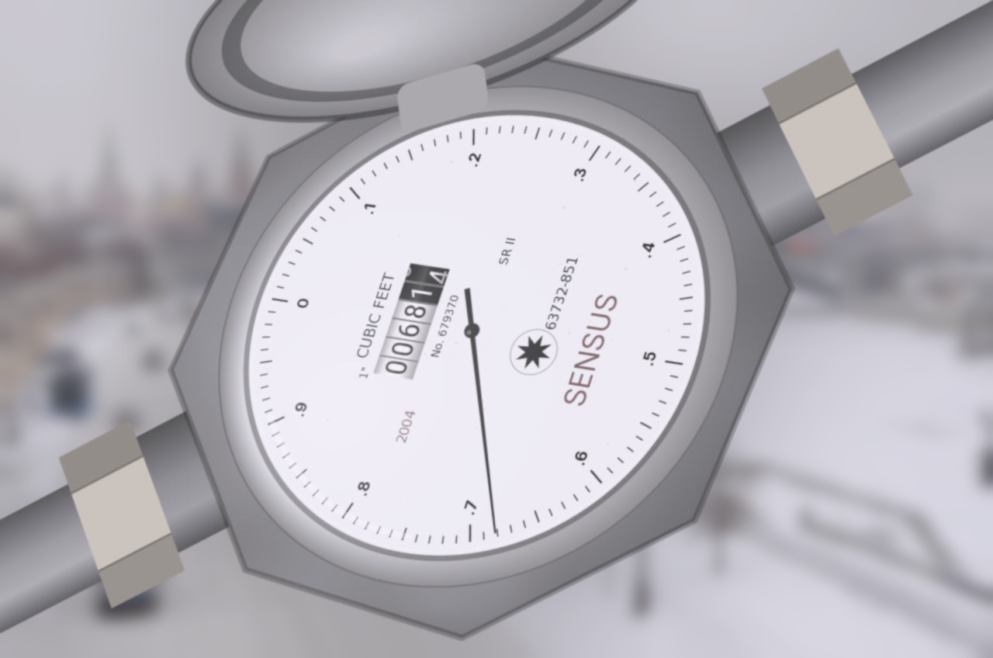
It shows {"value": 6813.68, "unit": "ft³"}
